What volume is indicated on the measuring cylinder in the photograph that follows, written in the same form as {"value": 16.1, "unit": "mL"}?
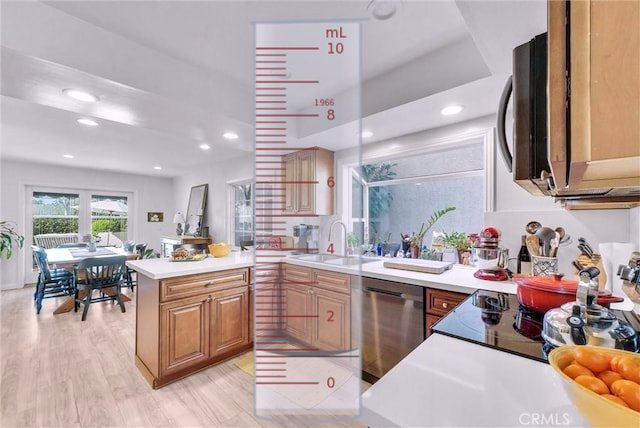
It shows {"value": 0.8, "unit": "mL"}
